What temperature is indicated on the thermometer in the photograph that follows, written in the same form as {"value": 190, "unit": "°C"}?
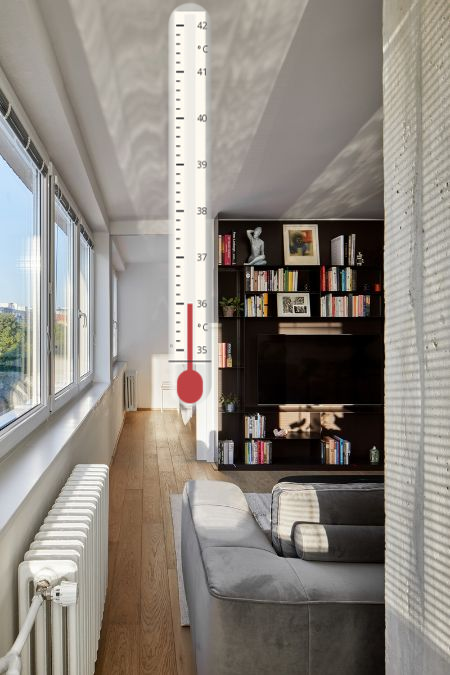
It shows {"value": 36, "unit": "°C"}
